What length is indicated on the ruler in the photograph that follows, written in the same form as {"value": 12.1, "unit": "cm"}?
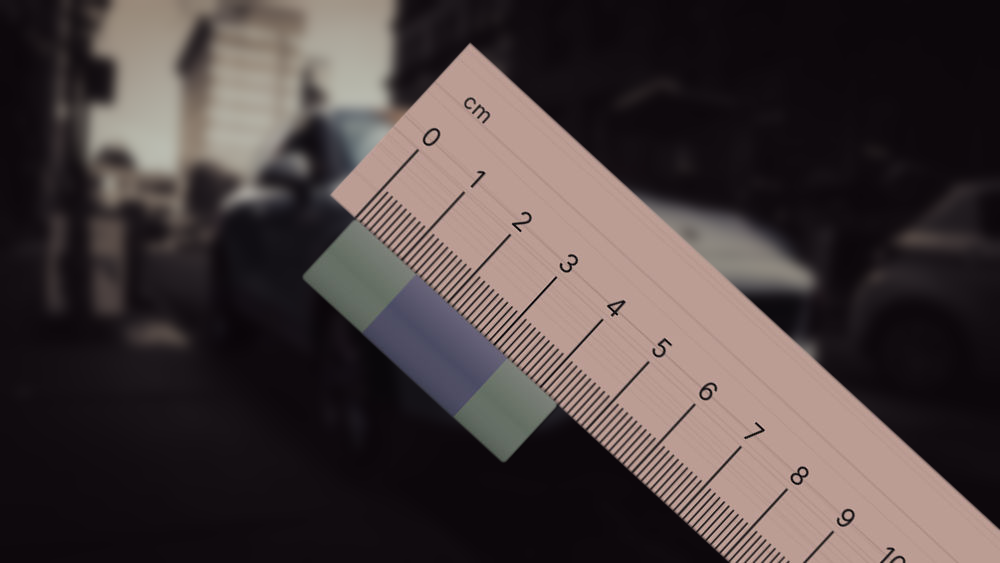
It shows {"value": 4.4, "unit": "cm"}
